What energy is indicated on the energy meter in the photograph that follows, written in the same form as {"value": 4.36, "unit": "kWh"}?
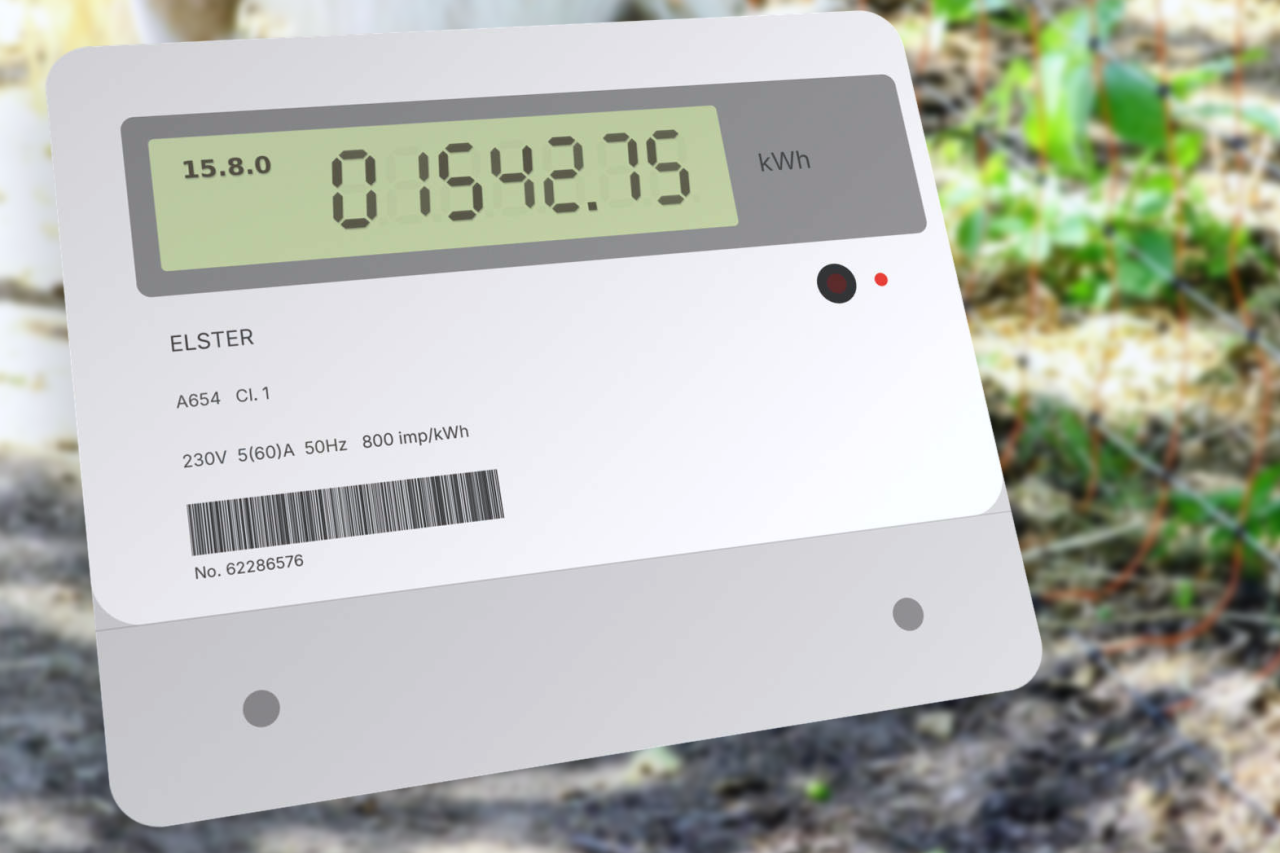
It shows {"value": 1542.75, "unit": "kWh"}
